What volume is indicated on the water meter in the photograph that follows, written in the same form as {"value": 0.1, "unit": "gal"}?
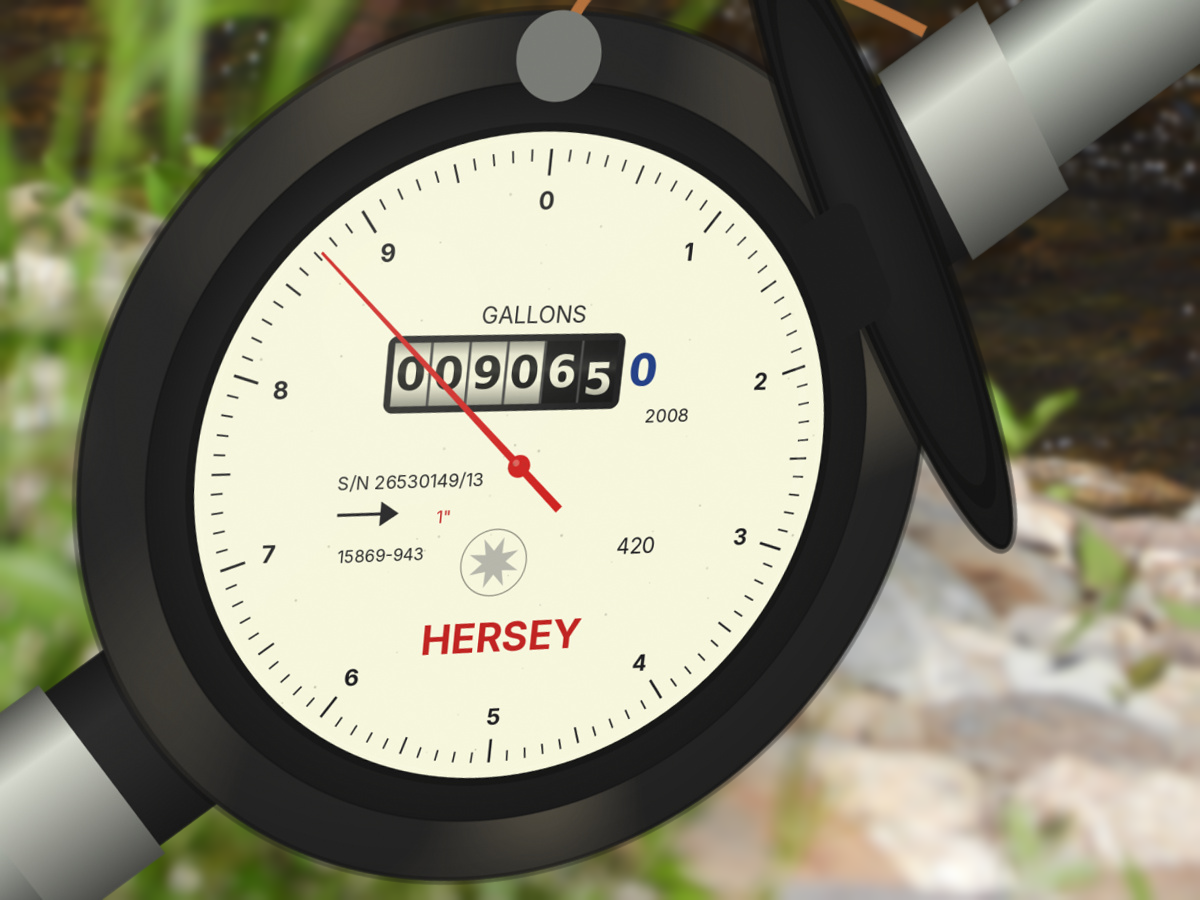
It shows {"value": 90648.7, "unit": "gal"}
